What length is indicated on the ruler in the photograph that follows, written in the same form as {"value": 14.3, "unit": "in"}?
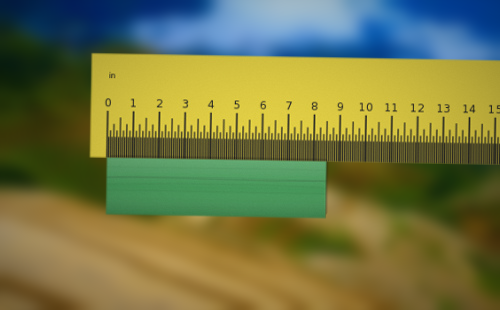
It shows {"value": 8.5, "unit": "in"}
